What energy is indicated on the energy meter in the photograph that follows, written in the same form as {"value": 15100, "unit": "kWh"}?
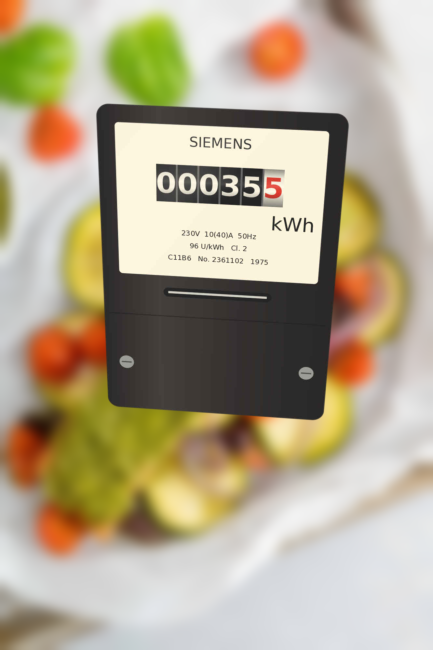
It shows {"value": 35.5, "unit": "kWh"}
